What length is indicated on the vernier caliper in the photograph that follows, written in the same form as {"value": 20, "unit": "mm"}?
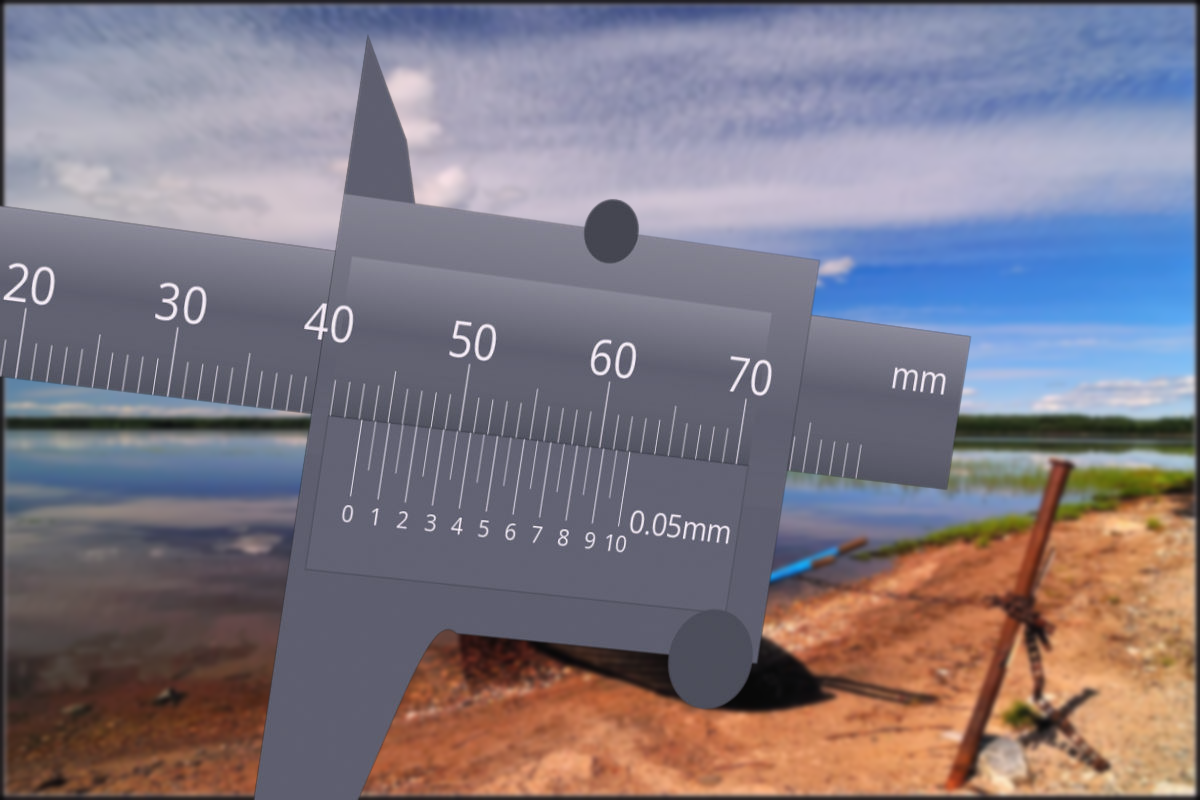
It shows {"value": 43.2, "unit": "mm"}
